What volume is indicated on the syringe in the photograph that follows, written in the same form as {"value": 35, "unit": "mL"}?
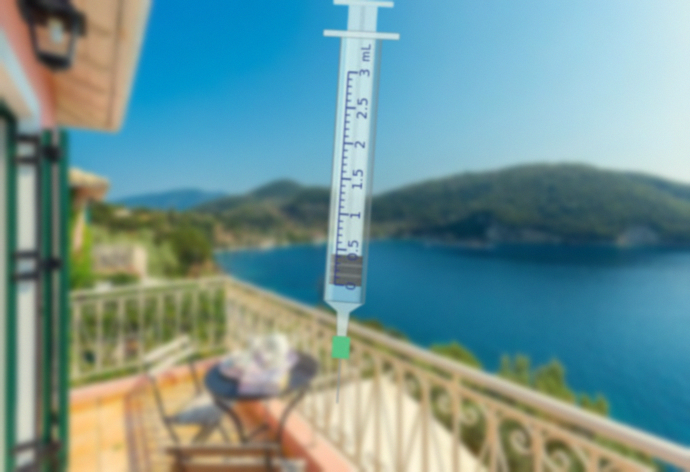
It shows {"value": 0, "unit": "mL"}
